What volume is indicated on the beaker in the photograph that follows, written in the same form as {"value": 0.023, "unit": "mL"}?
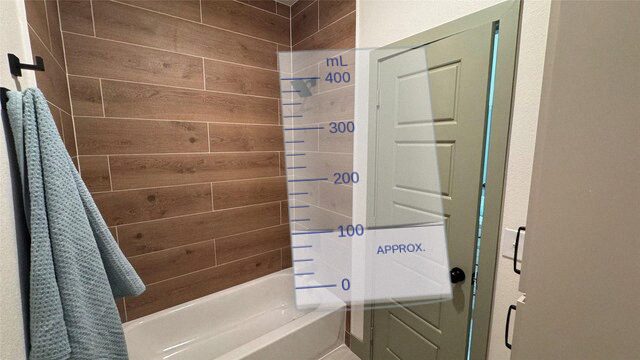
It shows {"value": 100, "unit": "mL"}
